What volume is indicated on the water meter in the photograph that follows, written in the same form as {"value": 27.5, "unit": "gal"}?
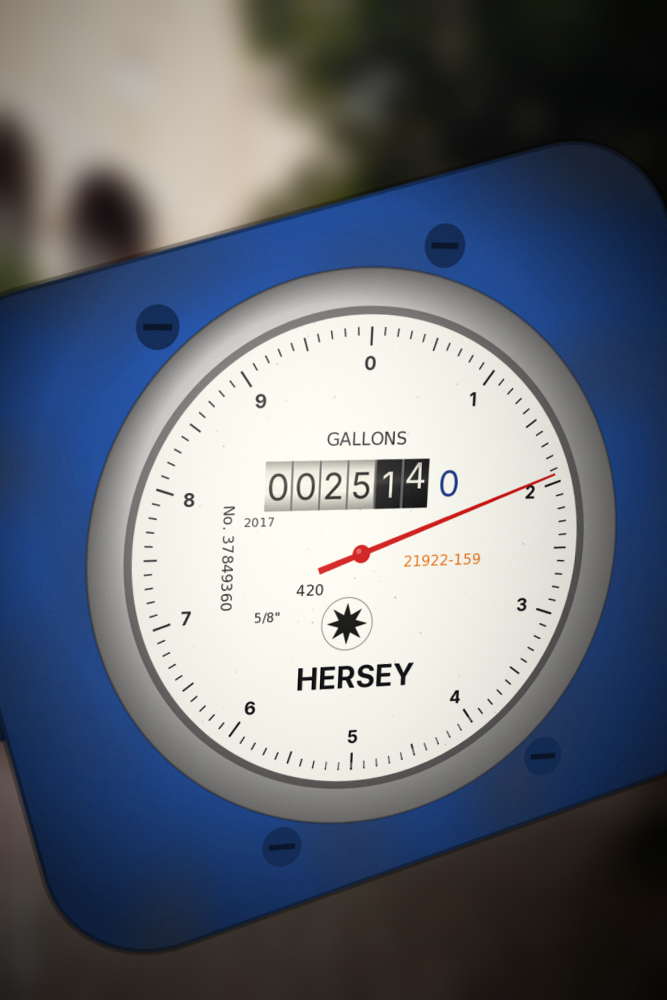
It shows {"value": 25141.9, "unit": "gal"}
